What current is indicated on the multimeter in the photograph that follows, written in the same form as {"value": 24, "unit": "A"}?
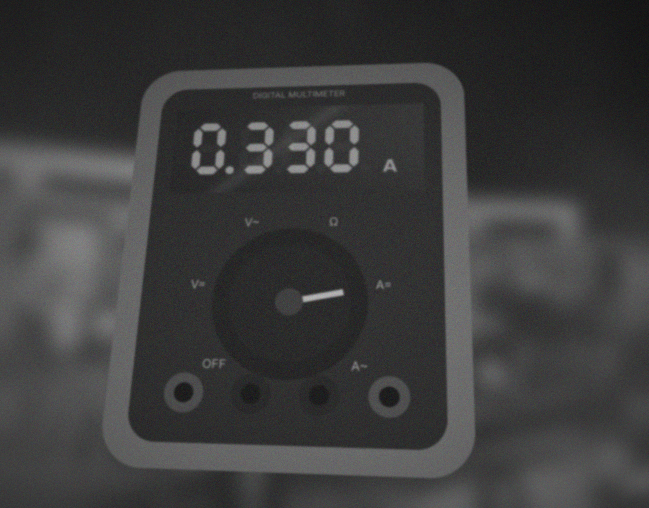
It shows {"value": 0.330, "unit": "A"}
